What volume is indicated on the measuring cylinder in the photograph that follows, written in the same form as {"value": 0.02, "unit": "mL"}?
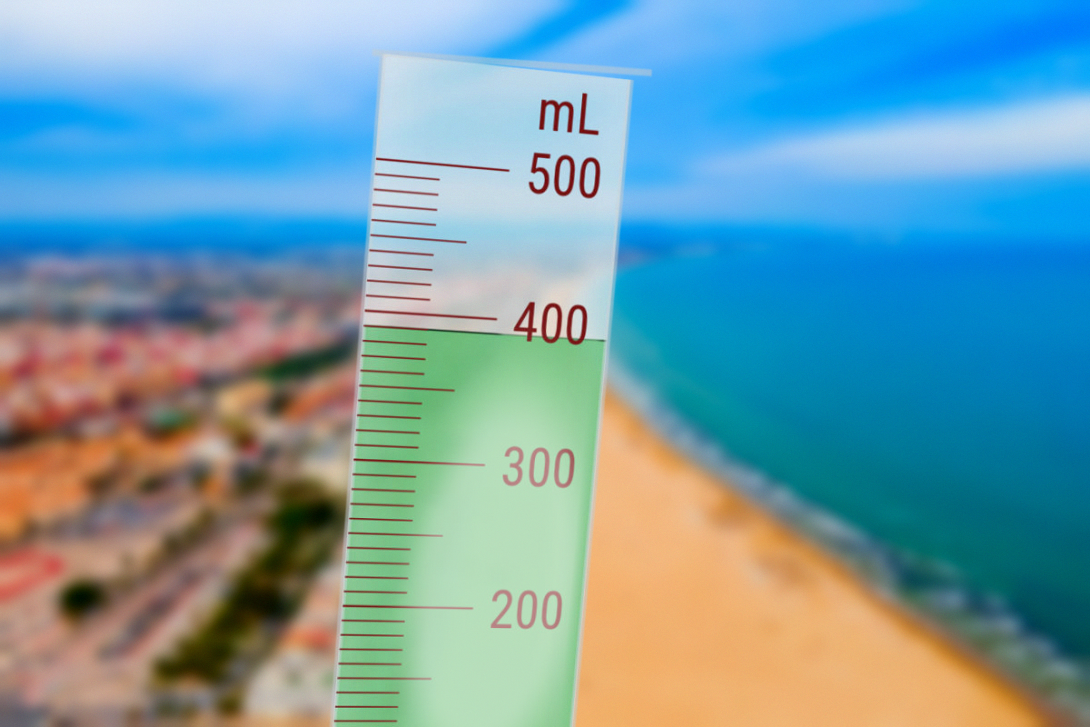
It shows {"value": 390, "unit": "mL"}
